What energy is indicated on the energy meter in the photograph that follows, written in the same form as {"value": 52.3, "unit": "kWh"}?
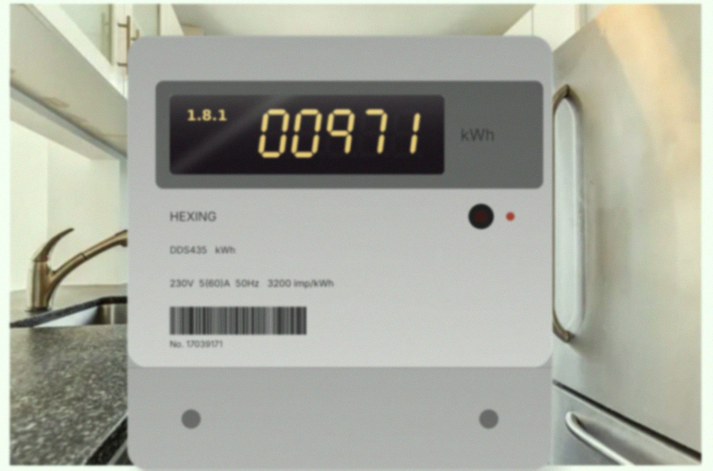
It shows {"value": 971, "unit": "kWh"}
